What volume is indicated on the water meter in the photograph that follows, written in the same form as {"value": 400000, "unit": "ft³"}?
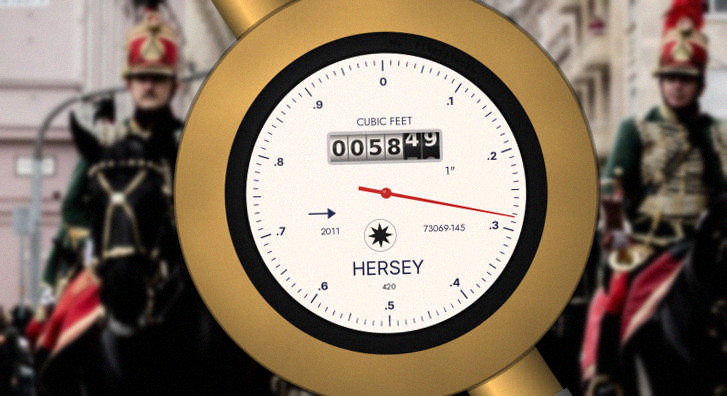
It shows {"value": 5849.28, "unit": "ft³"}
